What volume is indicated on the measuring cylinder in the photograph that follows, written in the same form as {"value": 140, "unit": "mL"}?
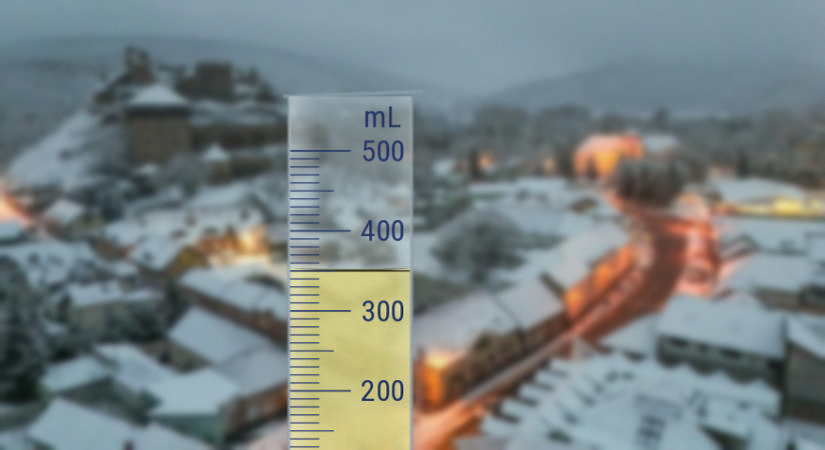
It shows {"value": 350, "unit": "mL"}
